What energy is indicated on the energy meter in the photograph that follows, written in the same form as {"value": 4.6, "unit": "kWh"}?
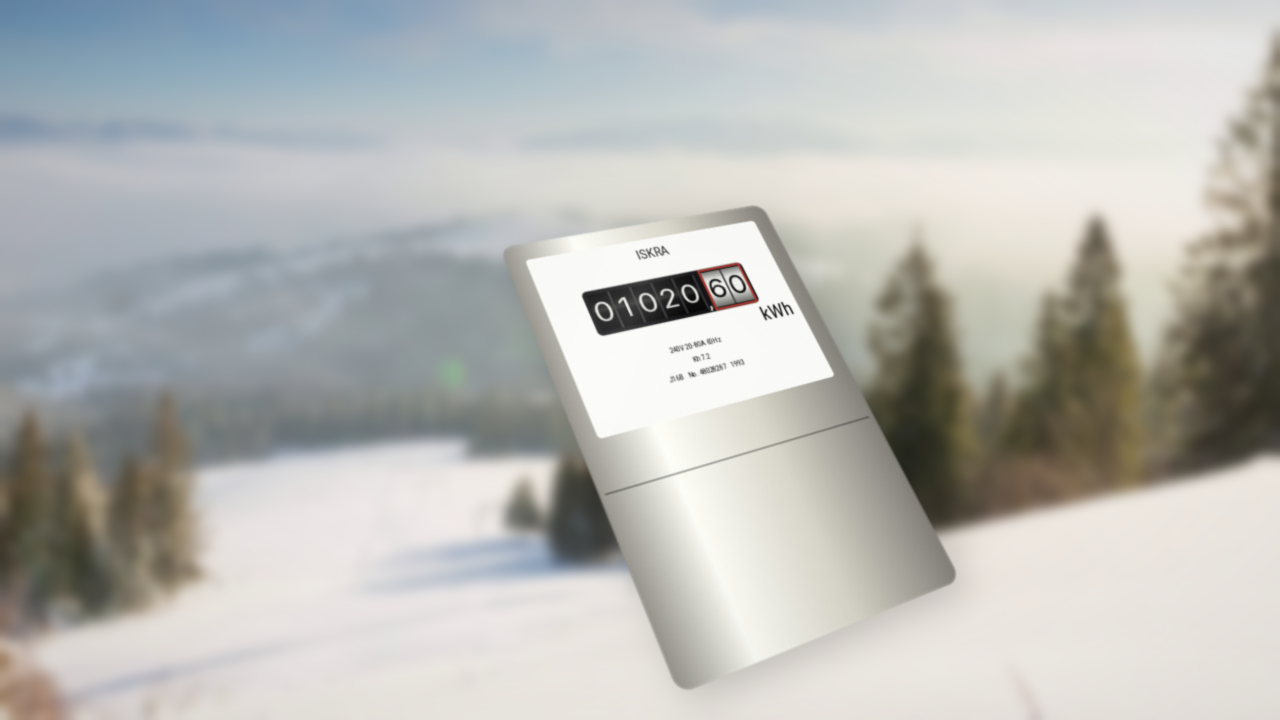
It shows {"value": 1020.60, "unit": "kWh"}
